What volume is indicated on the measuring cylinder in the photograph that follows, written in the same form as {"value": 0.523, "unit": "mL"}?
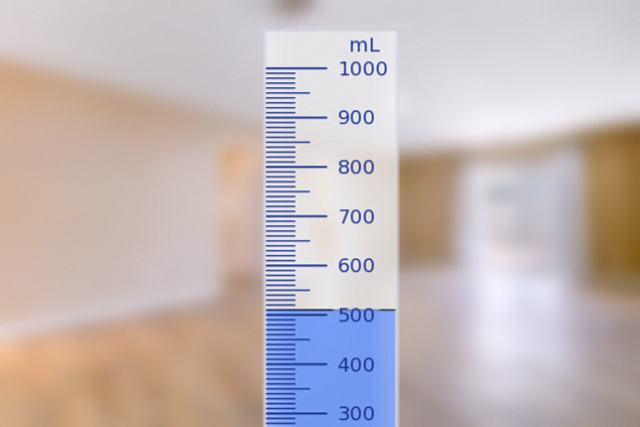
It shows {"value": 510, "unit": "mL"}
